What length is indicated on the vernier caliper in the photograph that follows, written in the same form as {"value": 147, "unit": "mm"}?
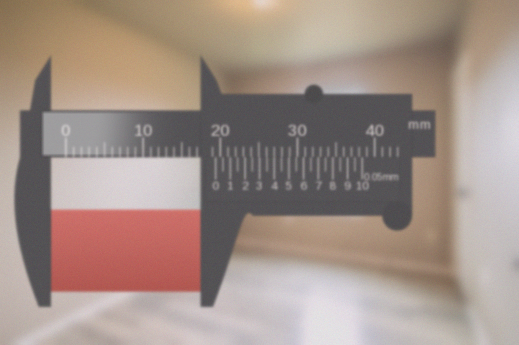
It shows {"value": 19.4, "unit": "mm"}
